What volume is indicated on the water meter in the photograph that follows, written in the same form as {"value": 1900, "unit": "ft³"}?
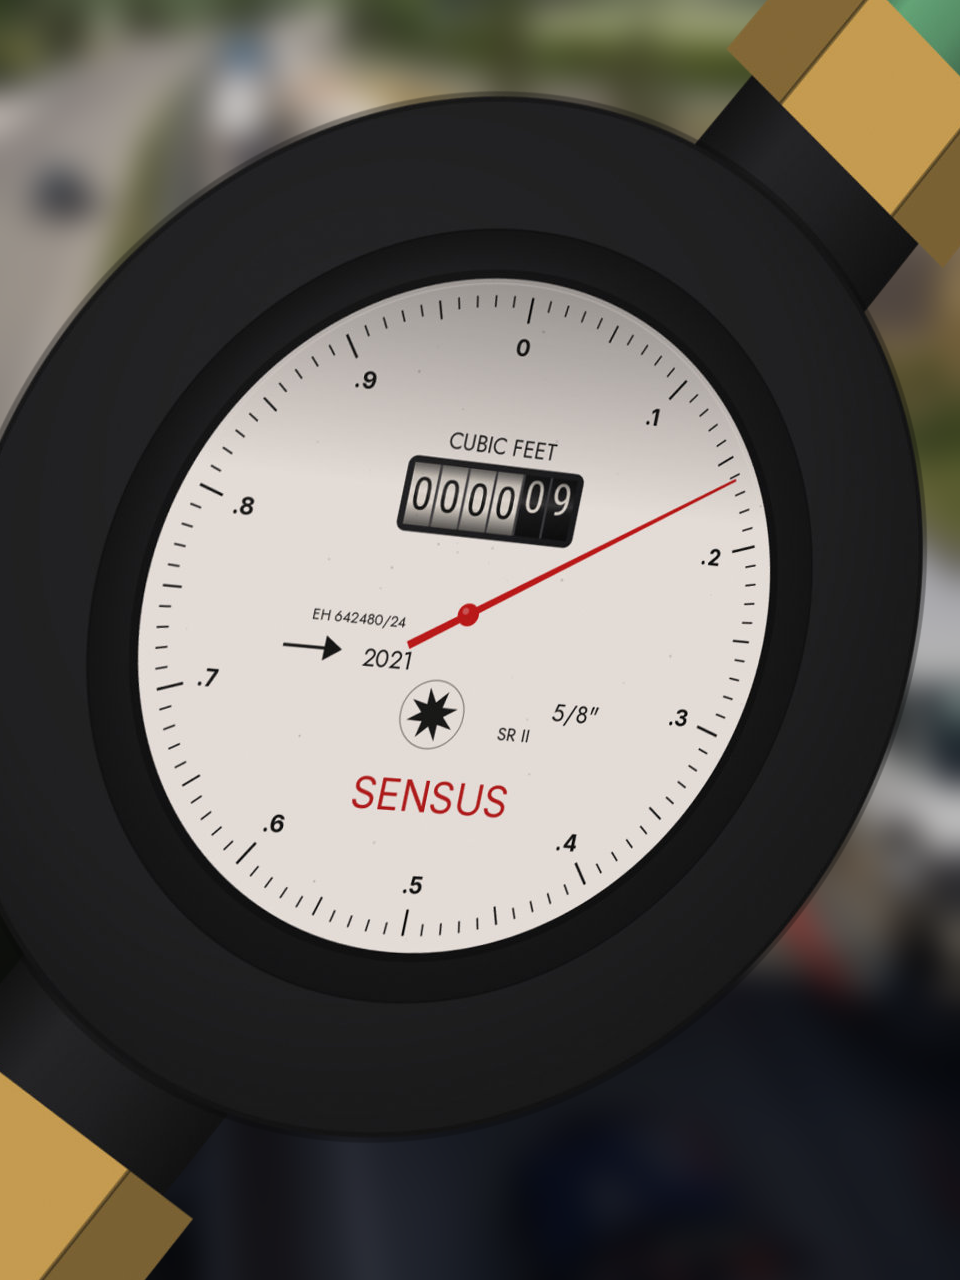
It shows {"value": 9.16, "unit": "ft³"}
